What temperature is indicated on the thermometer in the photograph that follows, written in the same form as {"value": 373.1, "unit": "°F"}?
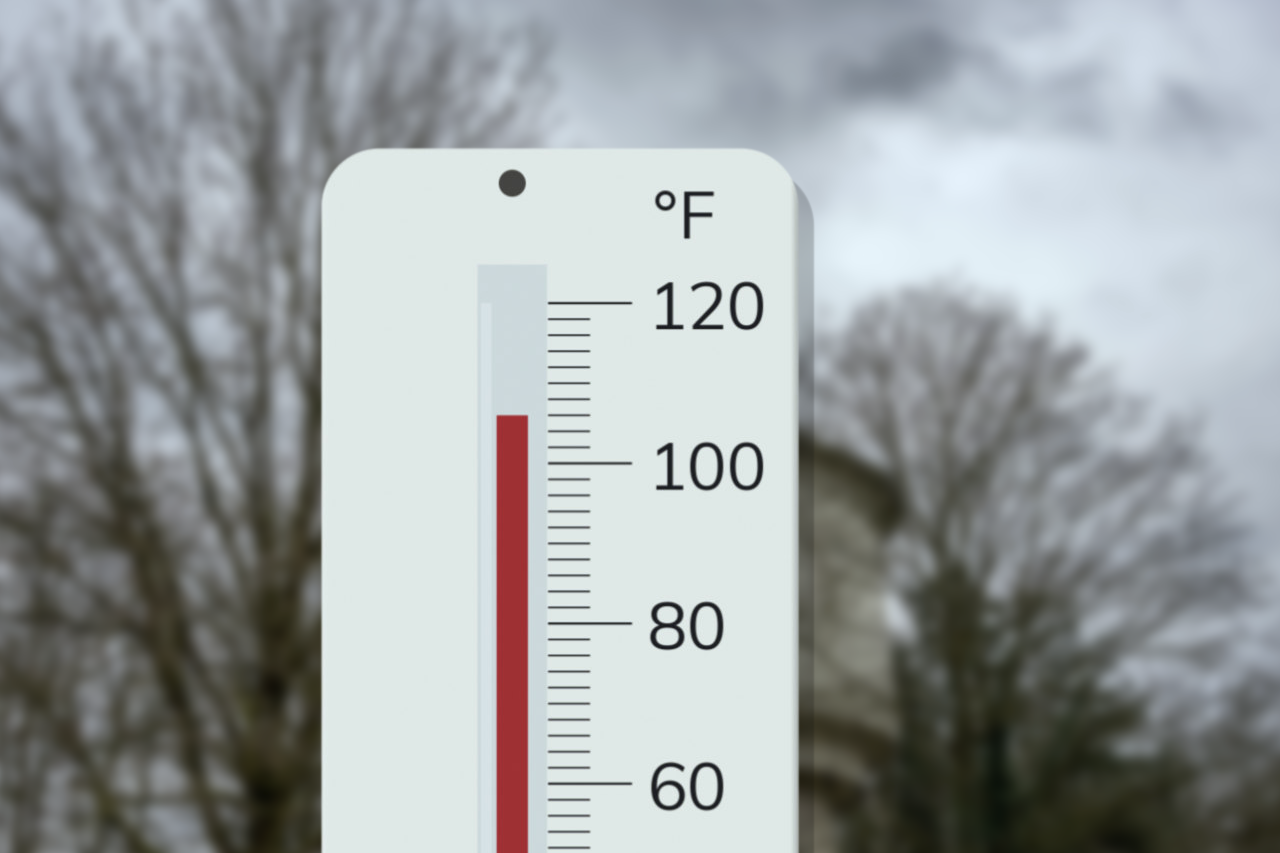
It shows {"value": 106, "unit": "°F"}
